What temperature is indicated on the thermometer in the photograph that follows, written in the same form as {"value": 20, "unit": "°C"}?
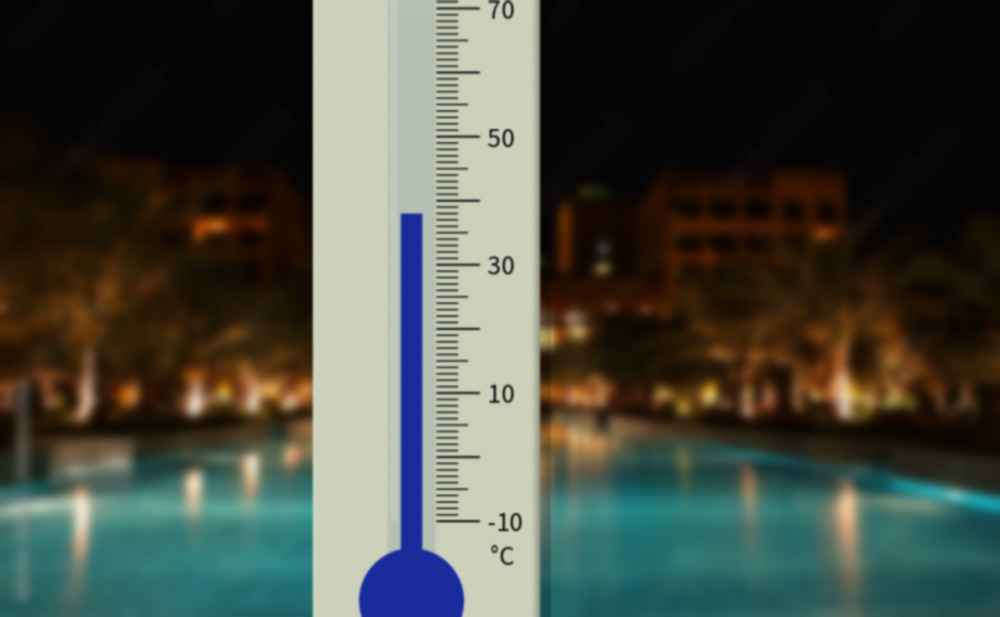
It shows {"value": 38, "unit": "°C"}
